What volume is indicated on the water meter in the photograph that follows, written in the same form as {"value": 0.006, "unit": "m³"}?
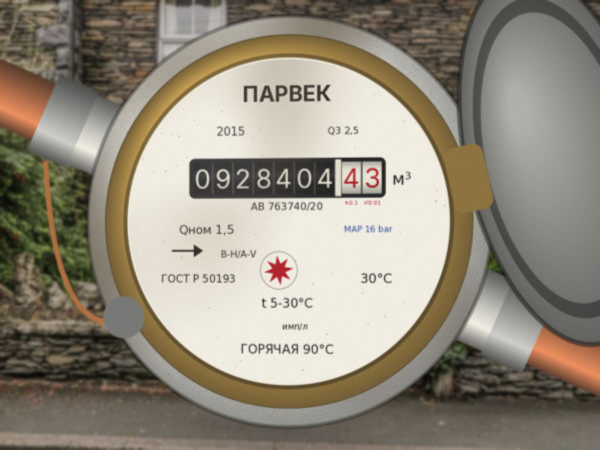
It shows {"value": 928404.43, "unit": "m³"}
